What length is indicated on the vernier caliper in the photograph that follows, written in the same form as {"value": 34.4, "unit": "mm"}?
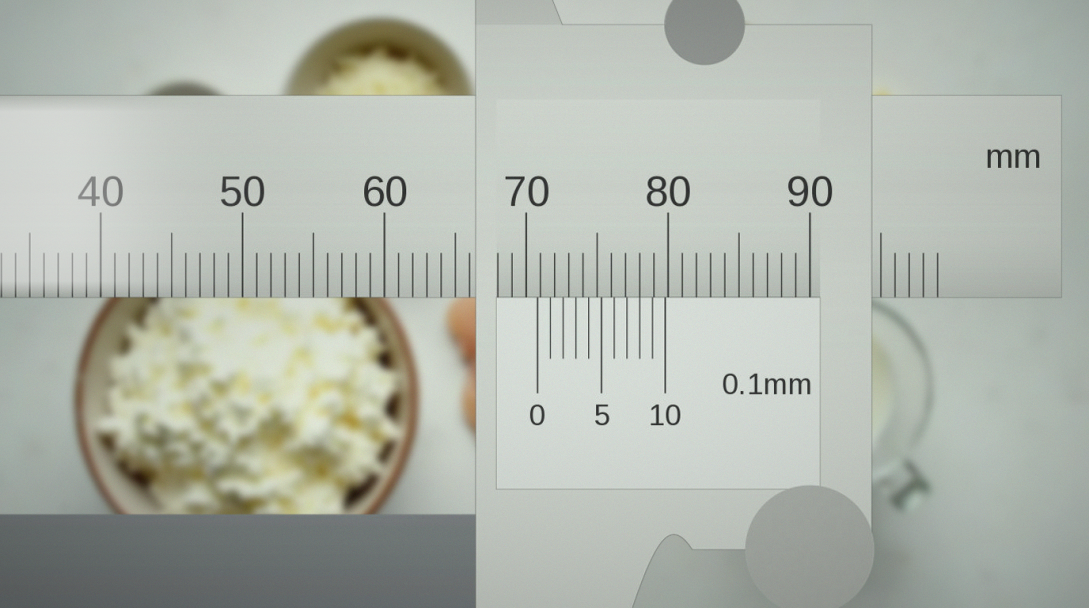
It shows {"value": 70.8, "unit": "mm"}
